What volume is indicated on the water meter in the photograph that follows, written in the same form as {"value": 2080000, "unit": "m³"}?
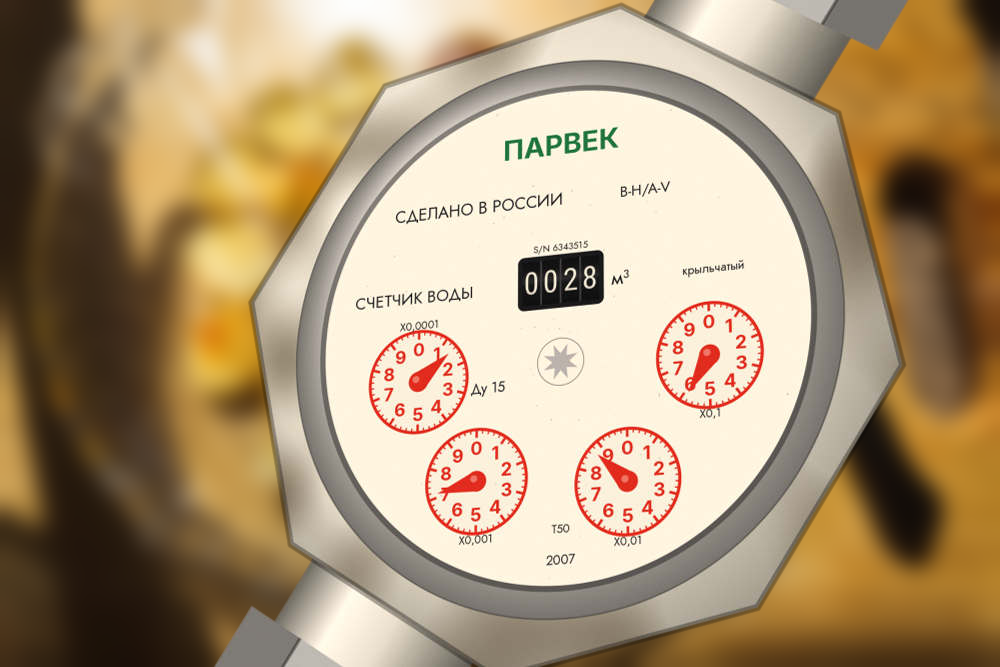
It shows {"value": 28.5871, "unit": "m³"}
